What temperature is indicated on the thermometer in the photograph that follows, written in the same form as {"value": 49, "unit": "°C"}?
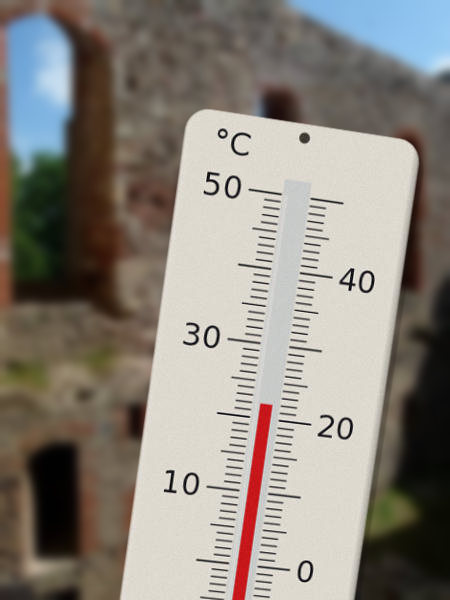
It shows {"value": 22, "unit": "°C"}
